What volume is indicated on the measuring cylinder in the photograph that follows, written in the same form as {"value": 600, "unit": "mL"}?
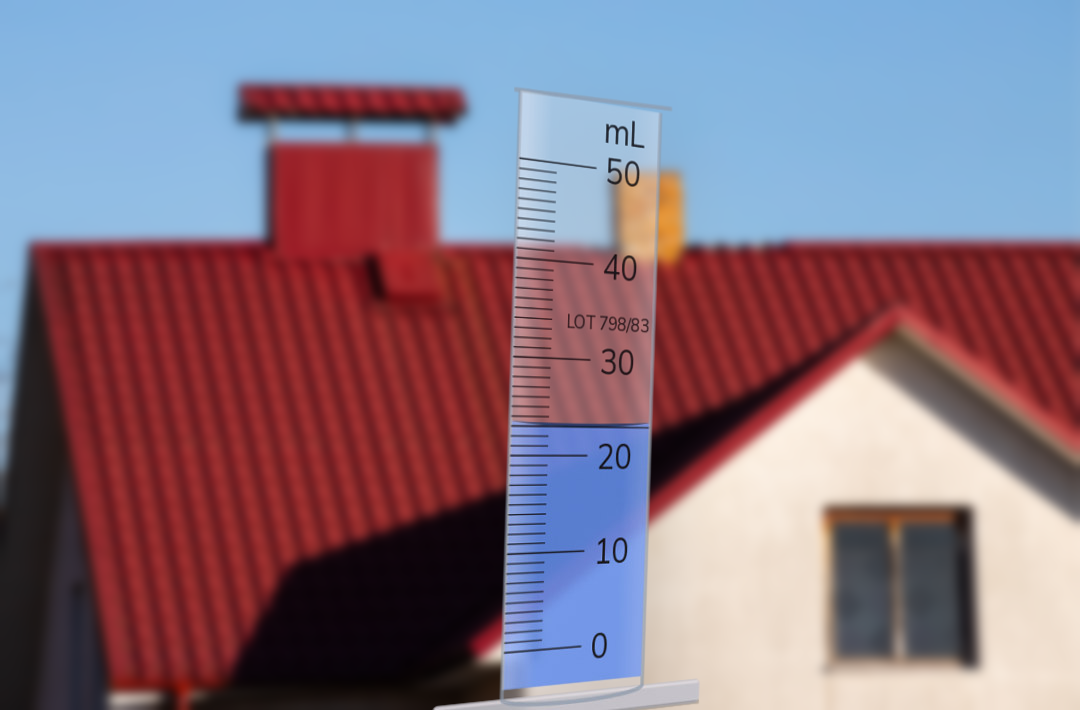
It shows {"value": 23, "unit": "mL"}
